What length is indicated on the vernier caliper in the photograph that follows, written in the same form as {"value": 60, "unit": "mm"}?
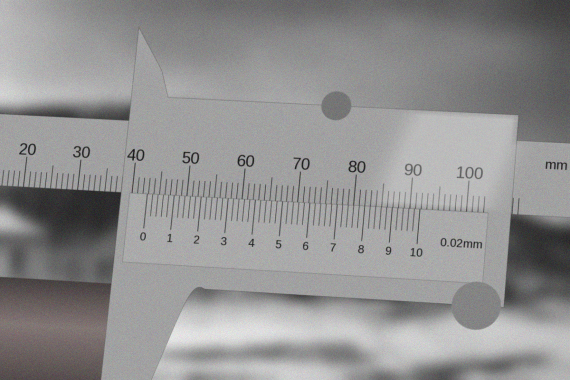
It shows {"value": 42.8, "unit": "mm"}
